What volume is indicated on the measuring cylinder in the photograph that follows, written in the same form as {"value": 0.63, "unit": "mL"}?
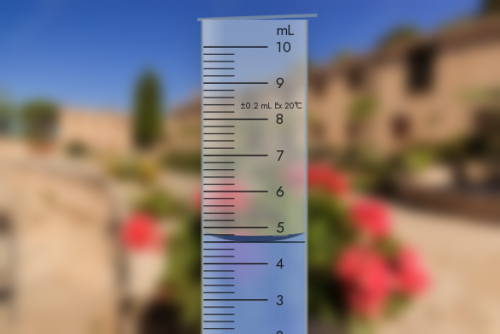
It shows {"value": 4.6, "unit": "mL"}
